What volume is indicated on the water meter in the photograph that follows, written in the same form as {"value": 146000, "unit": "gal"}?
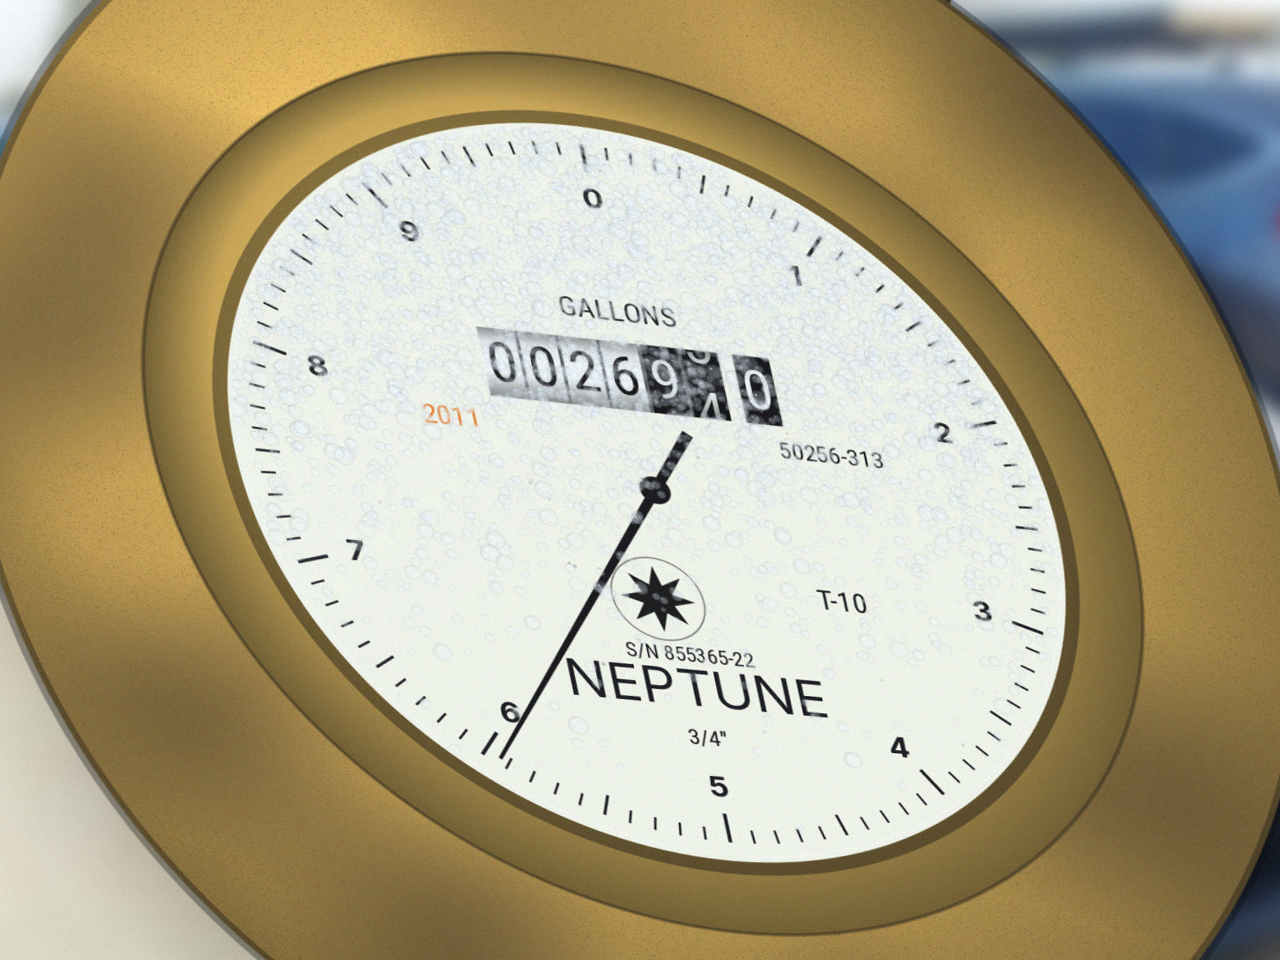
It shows {"value": 26935.9, "unit": "gal"}
